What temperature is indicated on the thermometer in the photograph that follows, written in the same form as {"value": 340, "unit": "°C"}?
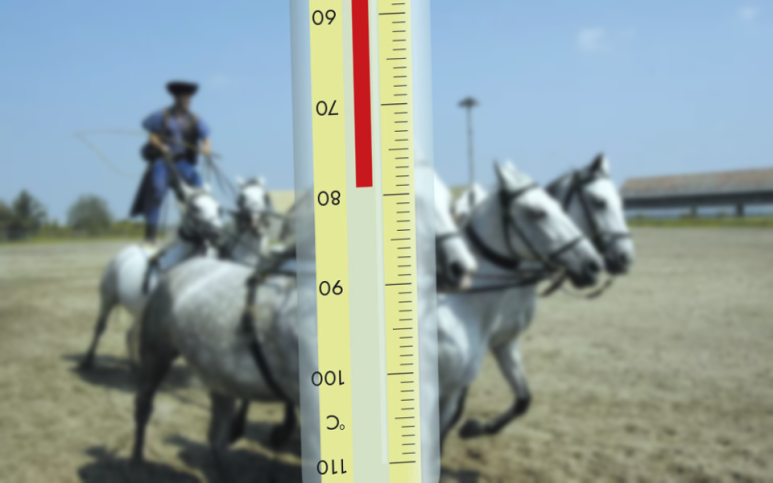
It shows {"value": 79, "unit": "°C"}
